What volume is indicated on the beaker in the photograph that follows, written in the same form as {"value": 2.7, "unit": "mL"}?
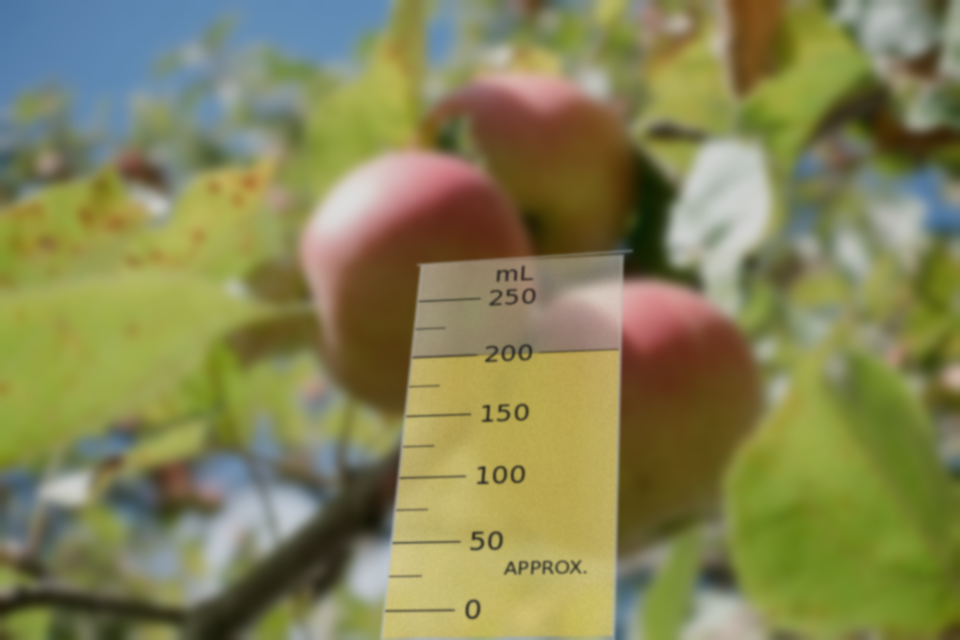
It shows {"value": 200, "unit": "mL"}
